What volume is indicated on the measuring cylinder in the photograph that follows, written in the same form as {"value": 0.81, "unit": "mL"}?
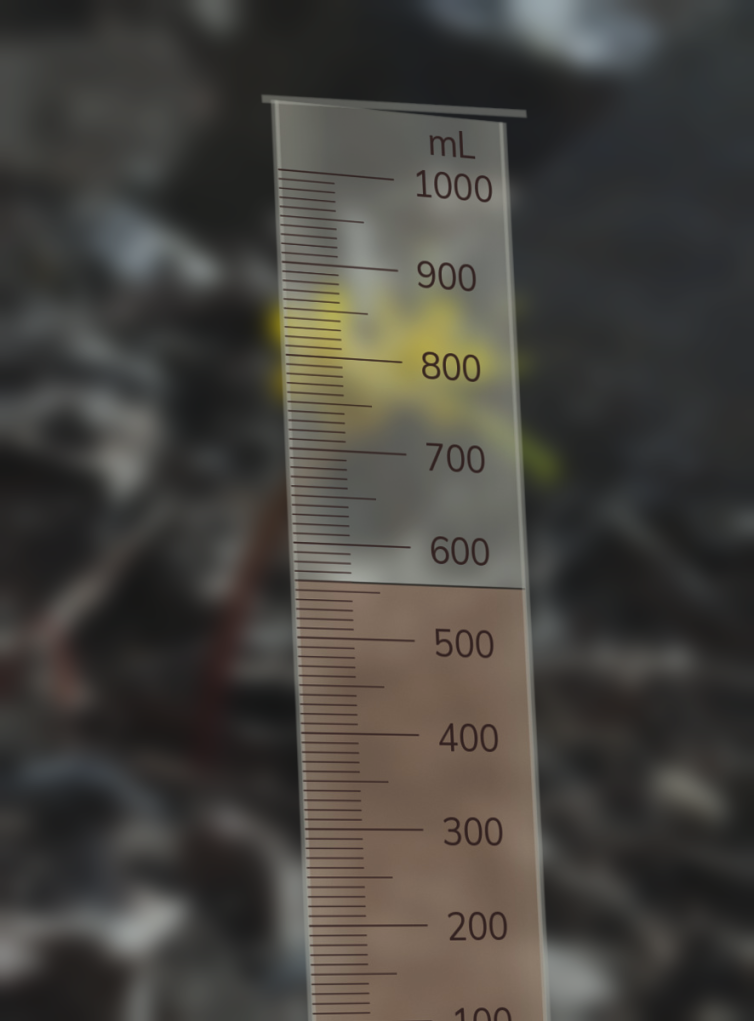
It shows {"value": 560, "unit": "mL"}
